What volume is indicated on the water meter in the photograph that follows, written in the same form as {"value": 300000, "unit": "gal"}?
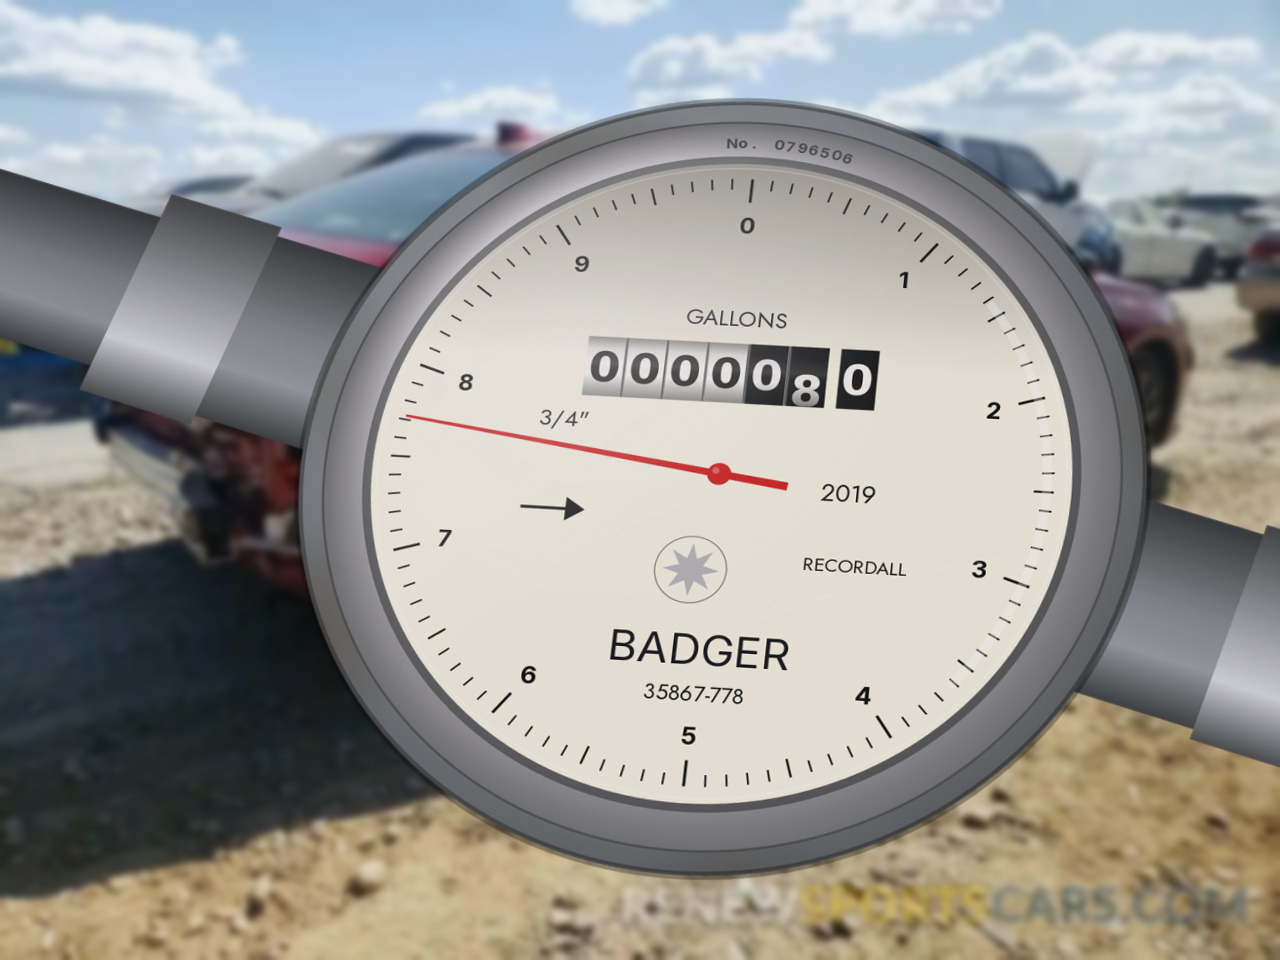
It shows {"value": 77.7, "unit": "gal"}
